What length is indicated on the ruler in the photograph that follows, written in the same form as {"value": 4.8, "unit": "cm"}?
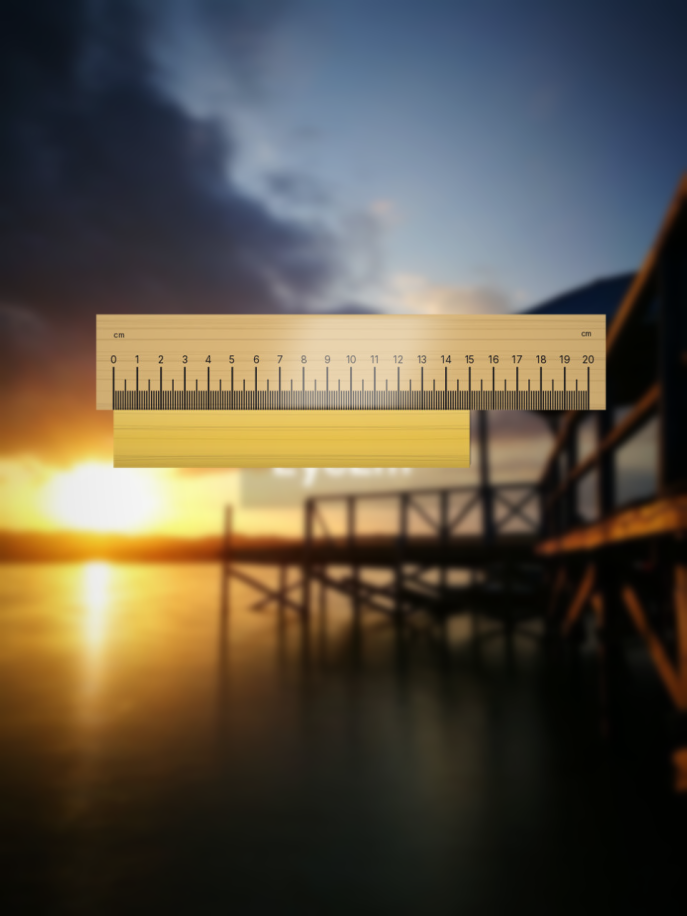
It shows {"value": 15, "unit": "cm"}
